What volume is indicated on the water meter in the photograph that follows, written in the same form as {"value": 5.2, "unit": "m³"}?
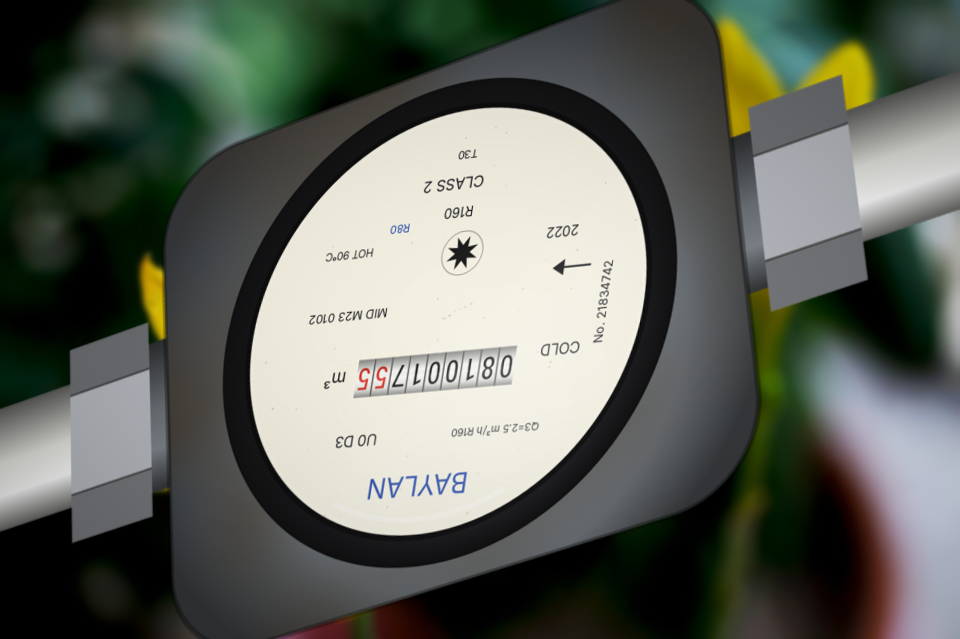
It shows {"value": 810017.55, "unit": "m³"}
